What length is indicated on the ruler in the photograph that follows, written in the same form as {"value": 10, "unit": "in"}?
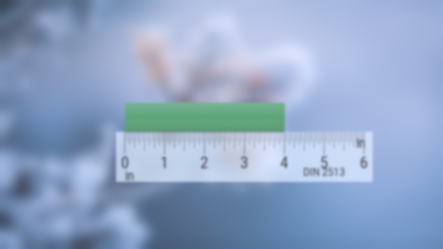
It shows {"value": 4, "unit": "in"}
